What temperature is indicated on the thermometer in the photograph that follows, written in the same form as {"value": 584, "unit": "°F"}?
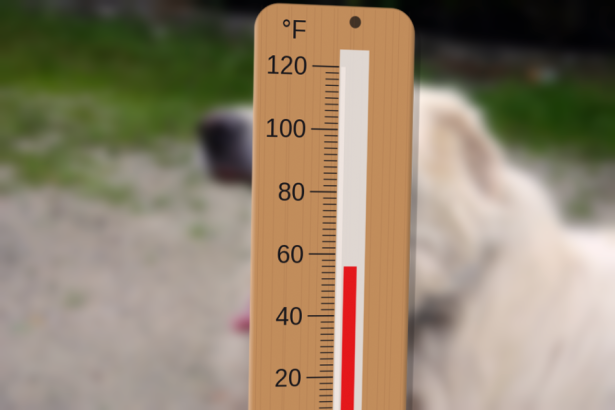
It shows {"value": 56, "unit": "°F"}
